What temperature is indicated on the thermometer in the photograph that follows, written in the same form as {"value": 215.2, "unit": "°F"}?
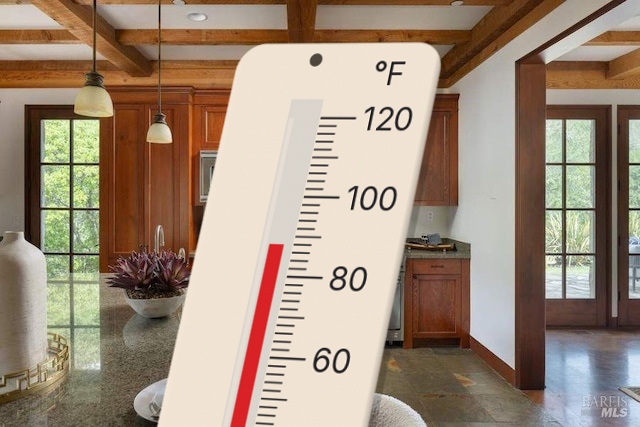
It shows {"value": 88, "unit": "°F"}
